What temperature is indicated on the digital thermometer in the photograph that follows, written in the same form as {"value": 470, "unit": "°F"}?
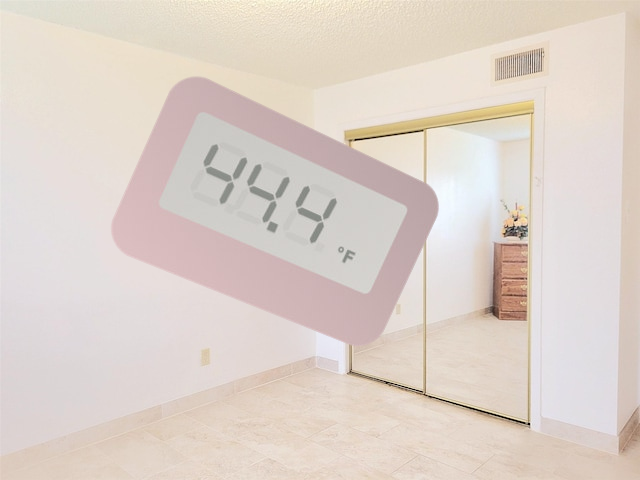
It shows {"value": 44.4, "unit": "°F"}
